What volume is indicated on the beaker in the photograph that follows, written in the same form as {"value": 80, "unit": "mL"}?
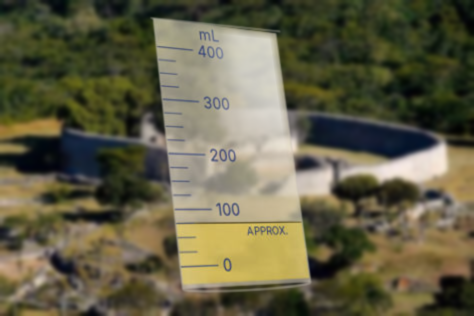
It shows {"value": 75, "unit": "mL"}
